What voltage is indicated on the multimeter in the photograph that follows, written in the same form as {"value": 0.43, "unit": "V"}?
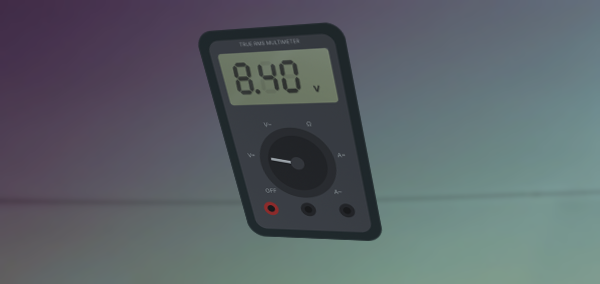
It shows {"value": 8.40, "unit": "V"}
